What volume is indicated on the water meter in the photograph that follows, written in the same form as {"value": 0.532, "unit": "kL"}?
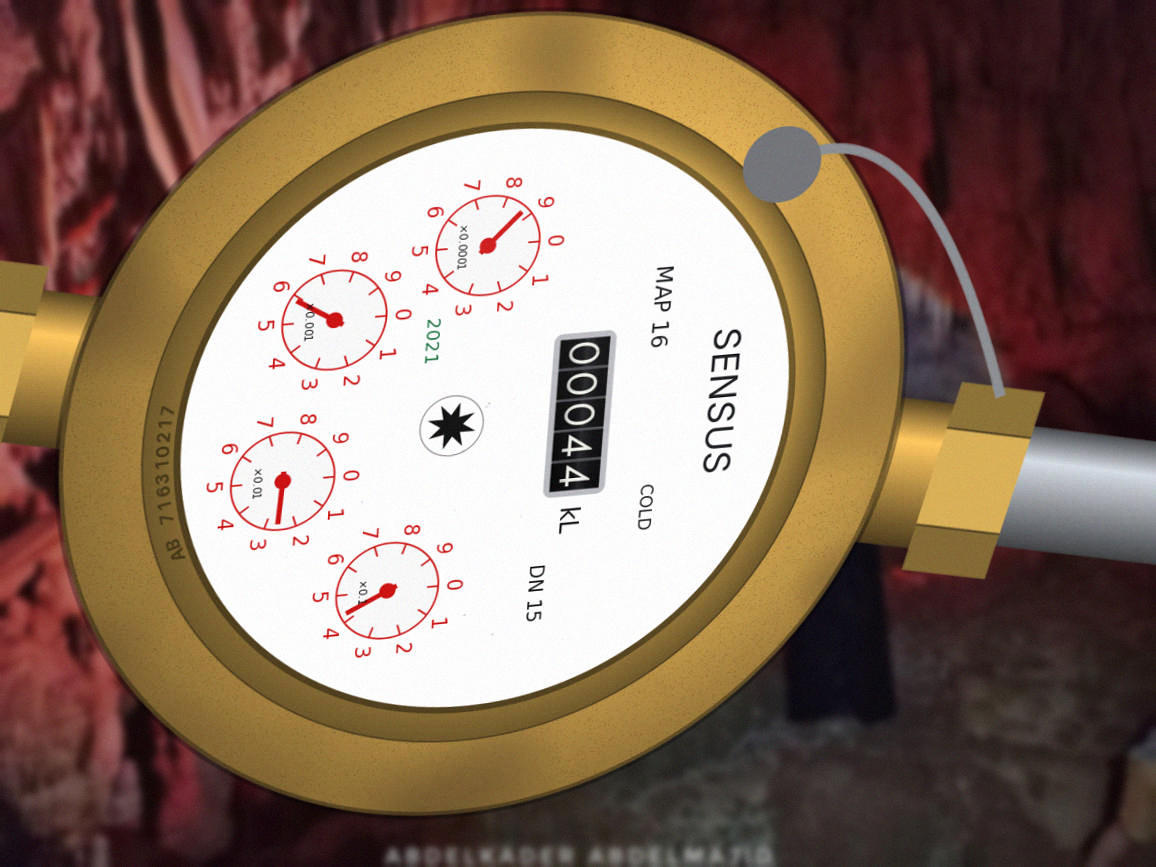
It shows {"value": 44.4258, "unit": "kL"}
